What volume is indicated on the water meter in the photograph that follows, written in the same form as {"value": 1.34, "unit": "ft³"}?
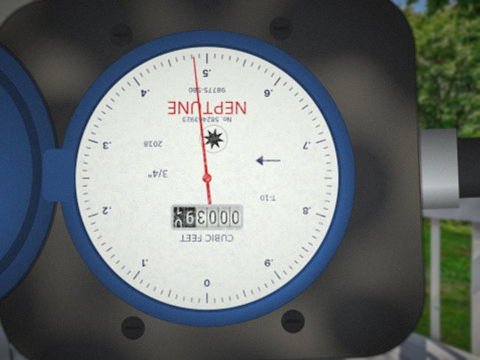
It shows {"value": 390.48, "unit": "ft³"}
